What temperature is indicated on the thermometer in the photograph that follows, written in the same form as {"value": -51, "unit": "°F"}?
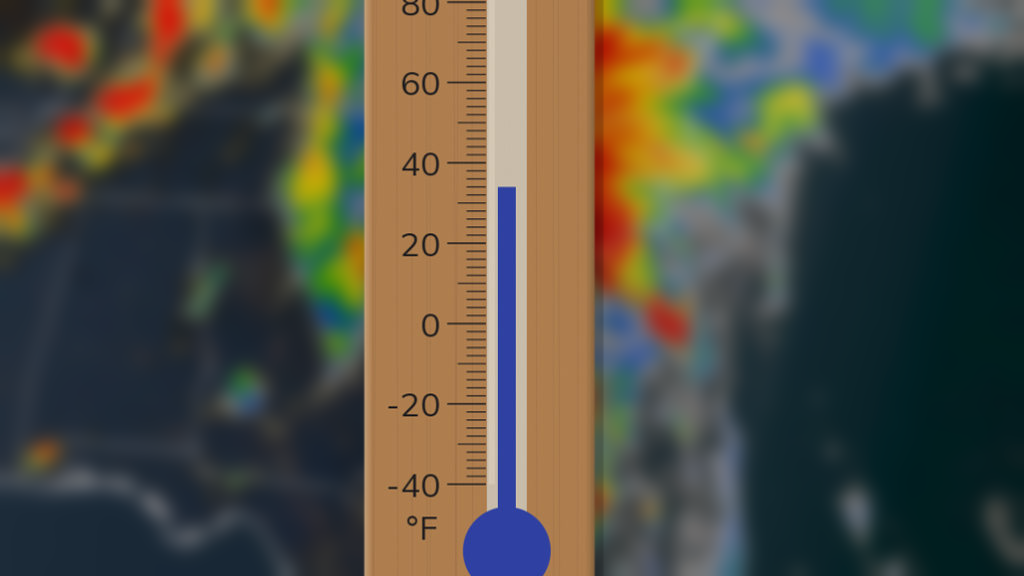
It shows {"value": 34, "unit": "°F"}
